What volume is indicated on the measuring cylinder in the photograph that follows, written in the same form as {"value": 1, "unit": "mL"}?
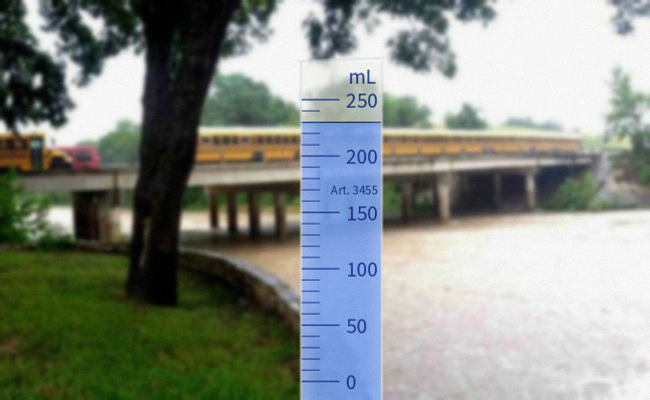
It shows {"value": 230, "unit": "mL"}
